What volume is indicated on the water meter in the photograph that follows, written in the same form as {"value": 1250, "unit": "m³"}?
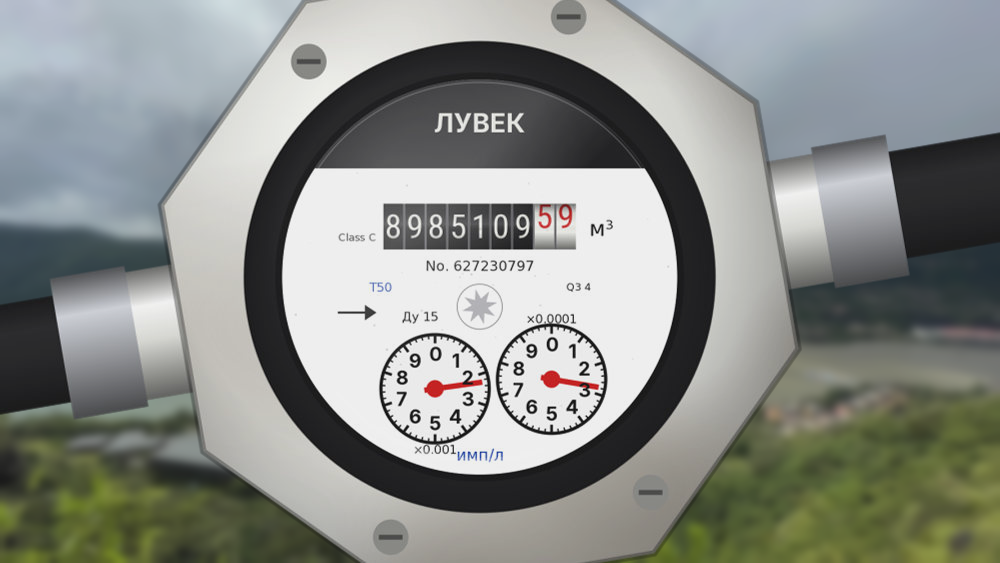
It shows {"value": 8985109.5922, "unit": "m³"}
